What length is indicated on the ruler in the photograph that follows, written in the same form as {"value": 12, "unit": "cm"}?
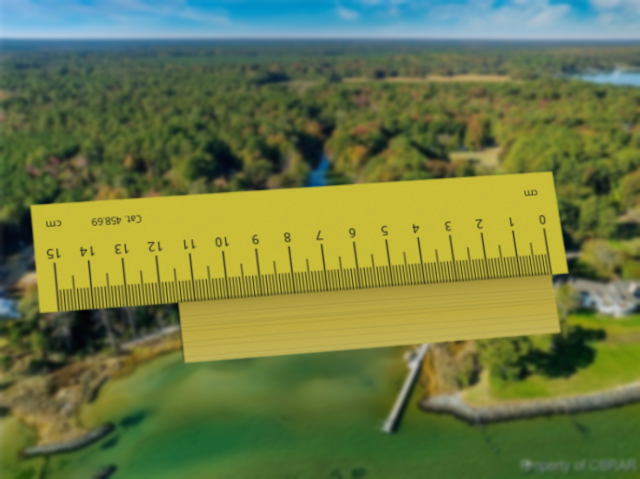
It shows {"value": 11.5, "unit": "cm"}
